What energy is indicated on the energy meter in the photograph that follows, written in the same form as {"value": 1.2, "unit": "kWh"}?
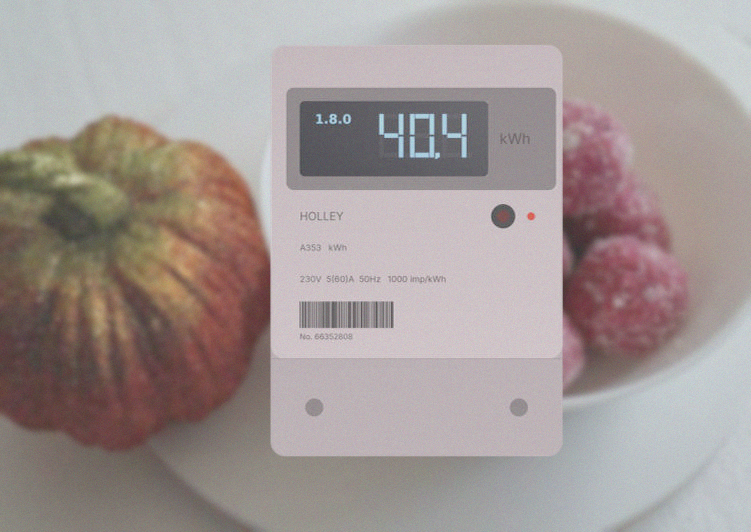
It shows {"value": 40.4, "unit": "kWh"}
